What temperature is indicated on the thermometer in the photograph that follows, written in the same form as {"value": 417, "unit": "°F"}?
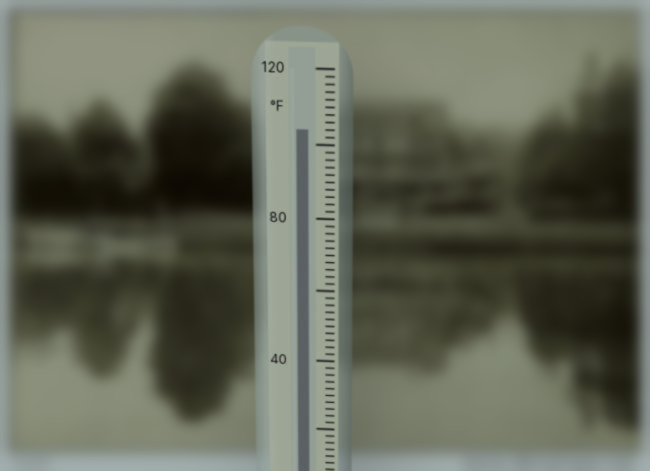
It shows {"value": 104, "unit": "°F"}
